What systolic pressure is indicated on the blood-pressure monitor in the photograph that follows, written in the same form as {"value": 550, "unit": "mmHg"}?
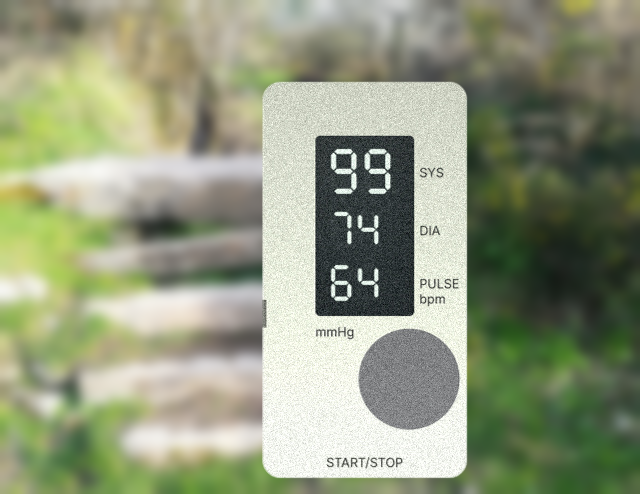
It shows {"value": 99, "unit": "mmHg"}
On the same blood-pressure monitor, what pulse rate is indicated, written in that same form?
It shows {"value": 64, "unit": "bpm"}
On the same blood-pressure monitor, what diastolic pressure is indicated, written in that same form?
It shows {"value": 74, "unit": "mmHg"}
